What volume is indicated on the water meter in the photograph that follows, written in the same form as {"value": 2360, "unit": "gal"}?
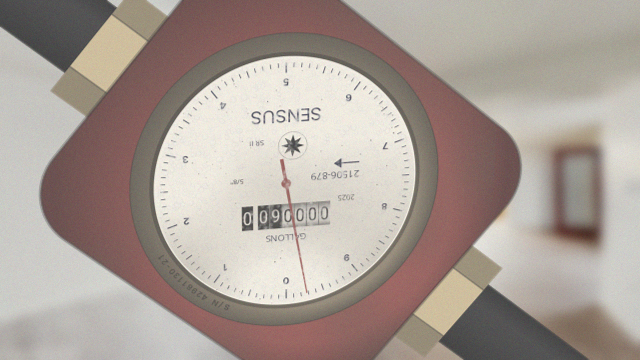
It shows {"value": 599.7, "unit": "gal"}
